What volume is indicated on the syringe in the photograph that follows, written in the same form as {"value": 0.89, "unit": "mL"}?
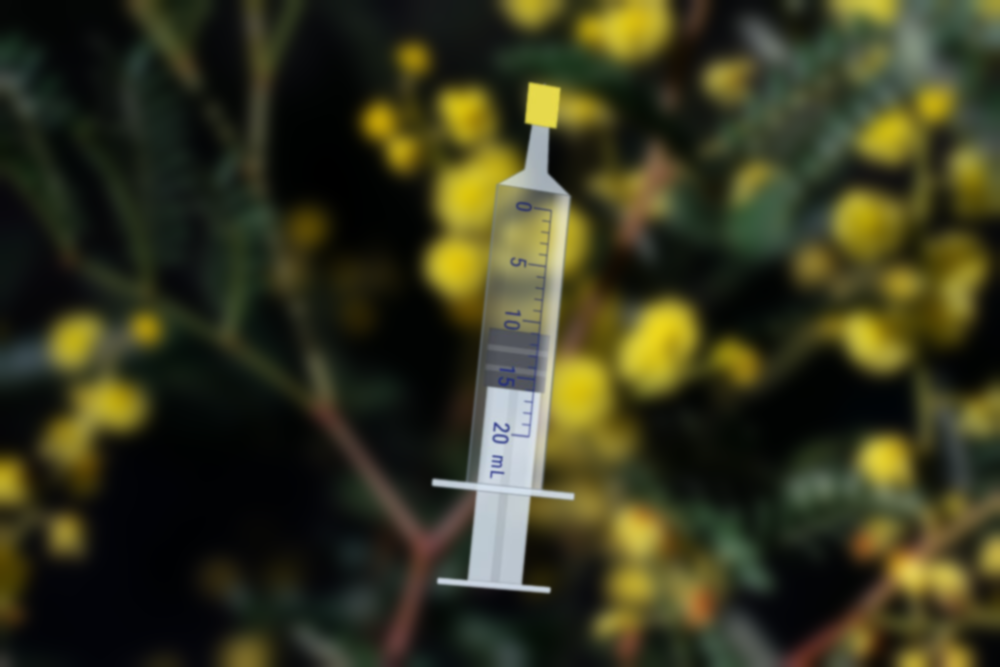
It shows {"value": 11, "unit": "mL"}
